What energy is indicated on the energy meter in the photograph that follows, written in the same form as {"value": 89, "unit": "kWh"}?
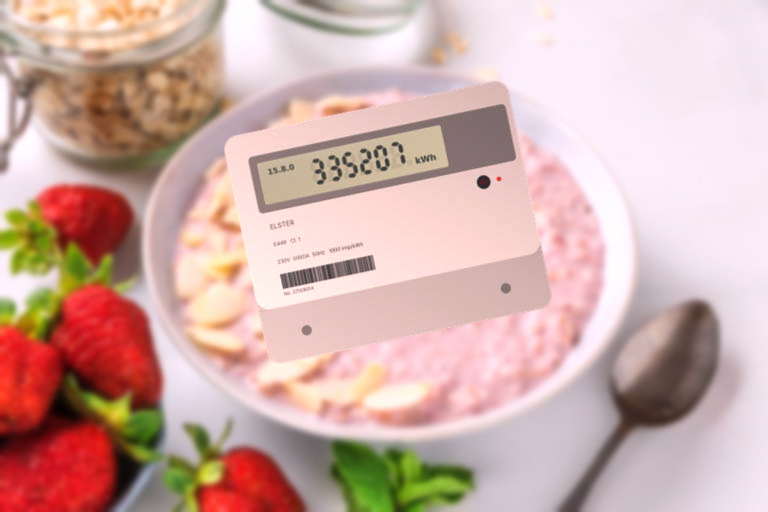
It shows {"value": 335207, "unit": "kWh"}
